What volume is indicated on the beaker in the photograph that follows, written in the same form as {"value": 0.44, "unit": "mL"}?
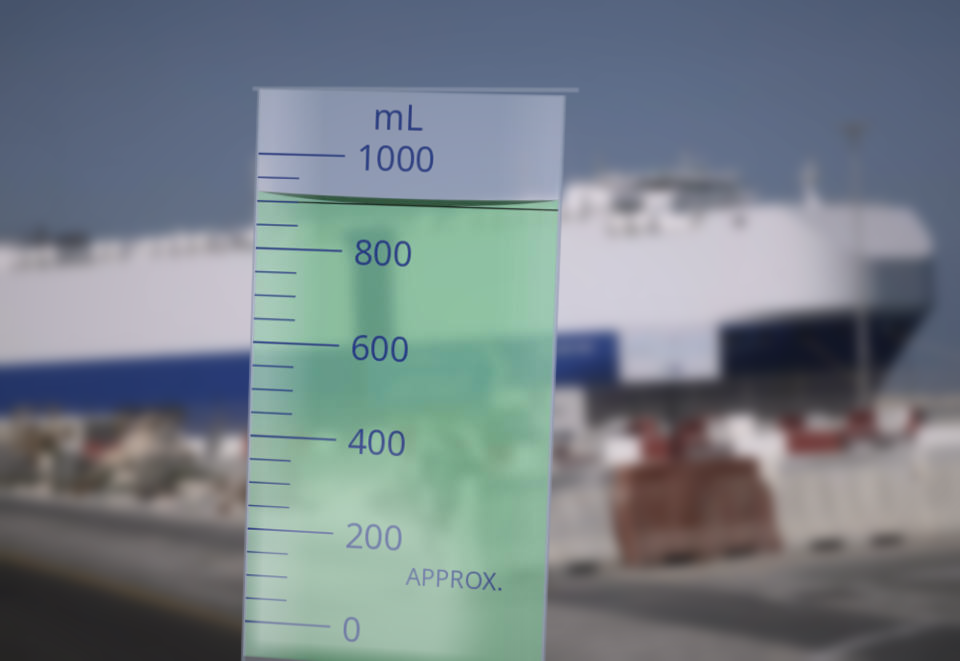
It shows {"value": 900, "unit": "mL"}
